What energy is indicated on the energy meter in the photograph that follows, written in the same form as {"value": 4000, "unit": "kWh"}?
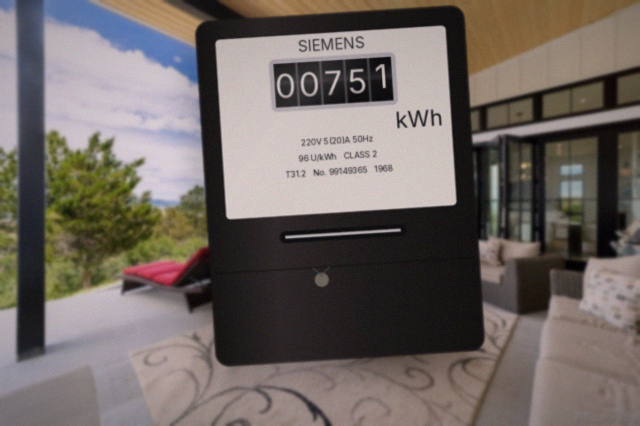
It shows {"value": 751, "unit": "kWh"}
